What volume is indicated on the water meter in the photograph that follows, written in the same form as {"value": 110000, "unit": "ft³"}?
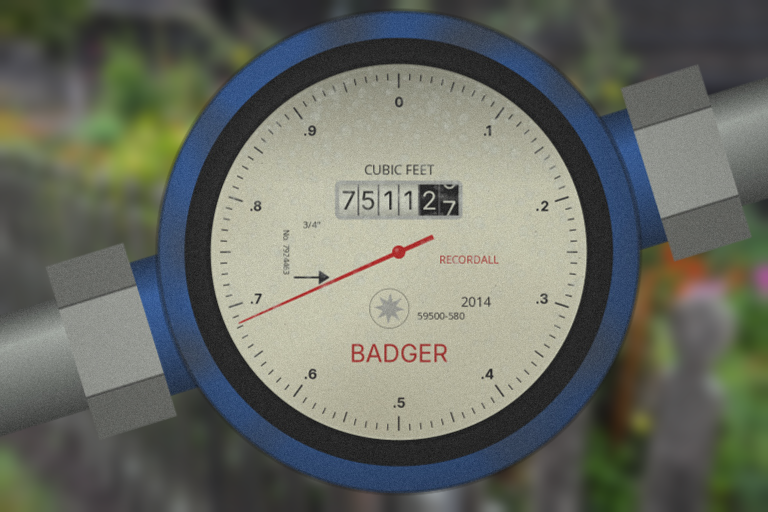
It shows {"value": 751126.68, "unit": "ft³"}
